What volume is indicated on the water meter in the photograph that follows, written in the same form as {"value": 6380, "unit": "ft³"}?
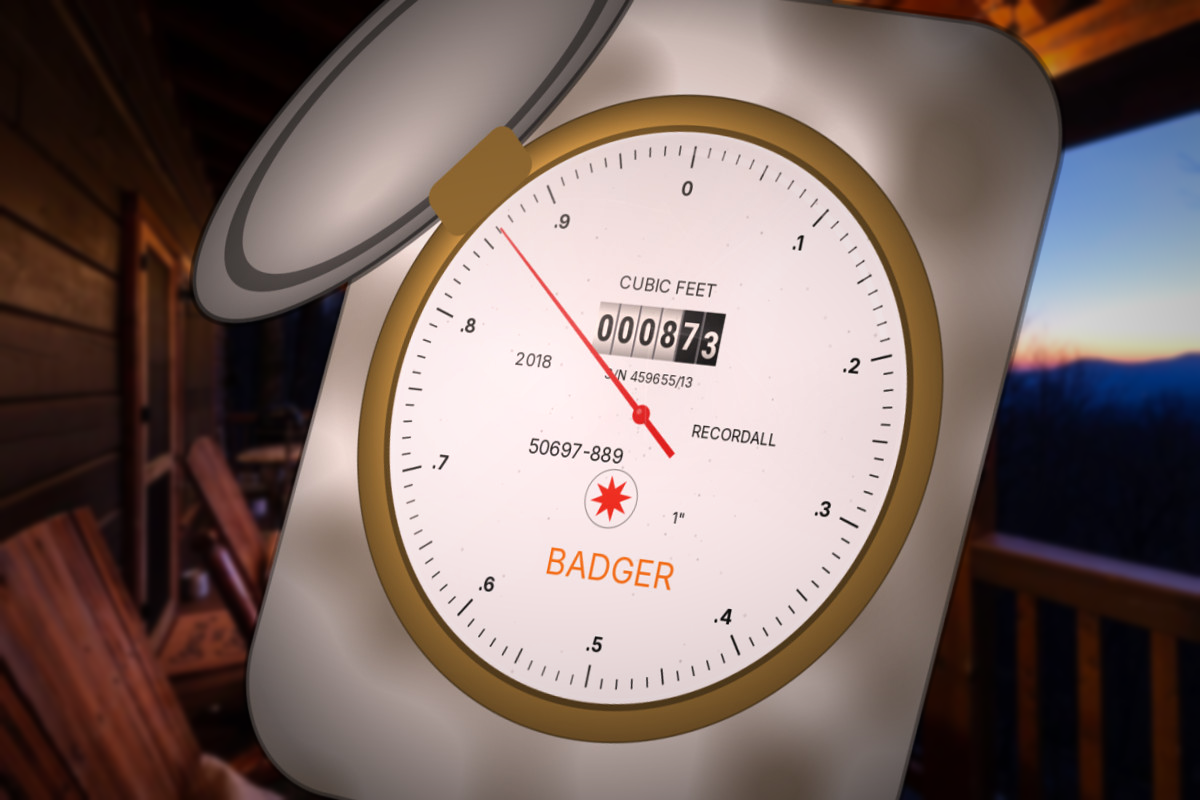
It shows {"value": 872.86, "unit": "ft³"}
